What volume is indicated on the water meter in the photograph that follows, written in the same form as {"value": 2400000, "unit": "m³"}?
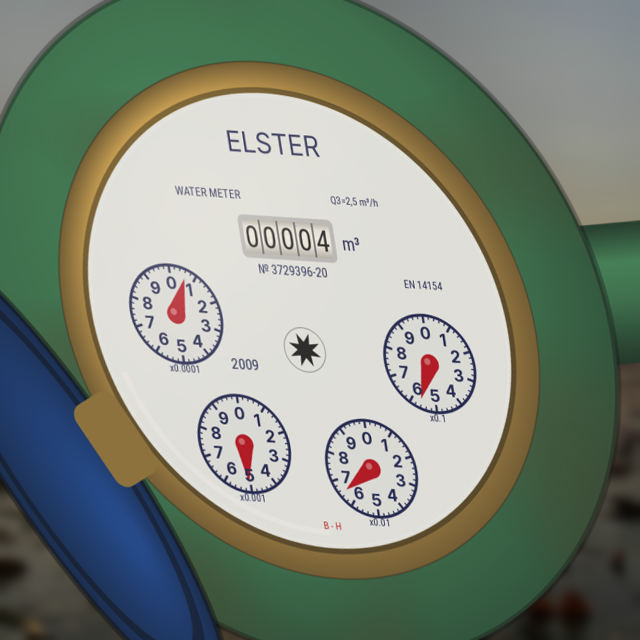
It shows {"value": 4.5650, "unit": "m³"}
